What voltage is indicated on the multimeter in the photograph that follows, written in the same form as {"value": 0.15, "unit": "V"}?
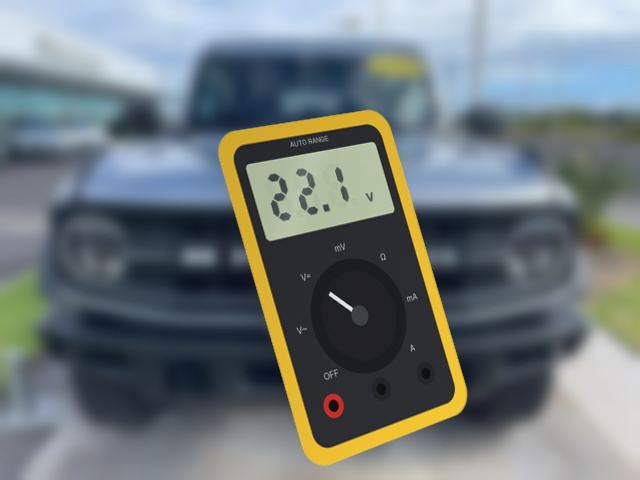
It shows {"value": 22.1, "unit": "V"}
